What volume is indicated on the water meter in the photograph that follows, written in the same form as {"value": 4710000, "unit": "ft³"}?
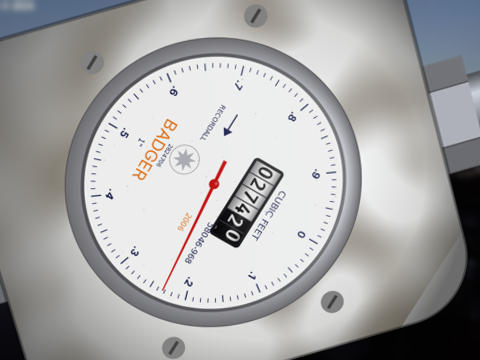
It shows {"value": 27420.23, "unit": "ft³"}
